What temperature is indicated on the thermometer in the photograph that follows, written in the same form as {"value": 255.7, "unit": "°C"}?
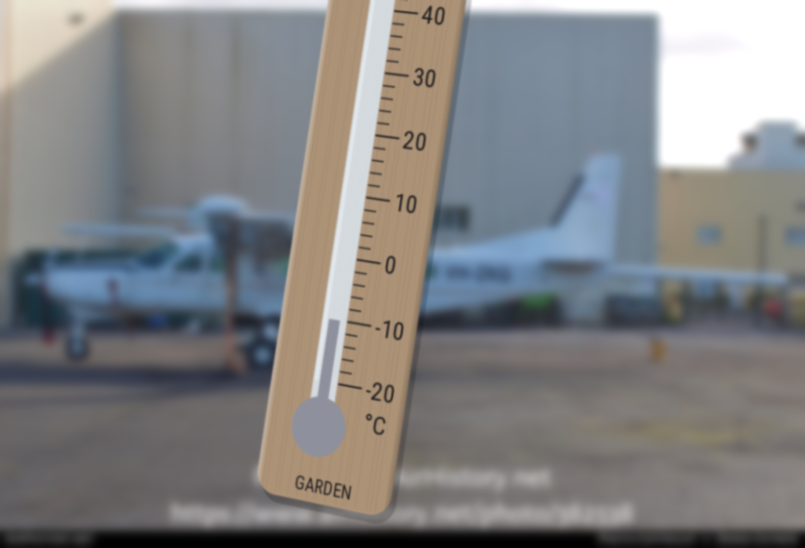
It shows {"value": -10, "unit": "°C"}
